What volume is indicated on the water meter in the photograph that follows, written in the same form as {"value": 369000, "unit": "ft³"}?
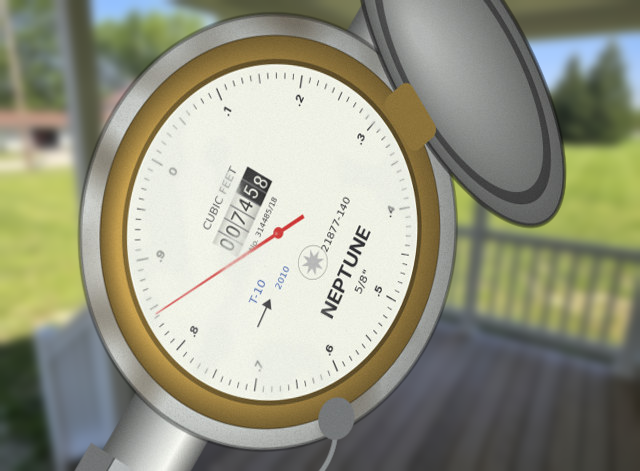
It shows {"value": 7457.84, "unit": "ft³"}
